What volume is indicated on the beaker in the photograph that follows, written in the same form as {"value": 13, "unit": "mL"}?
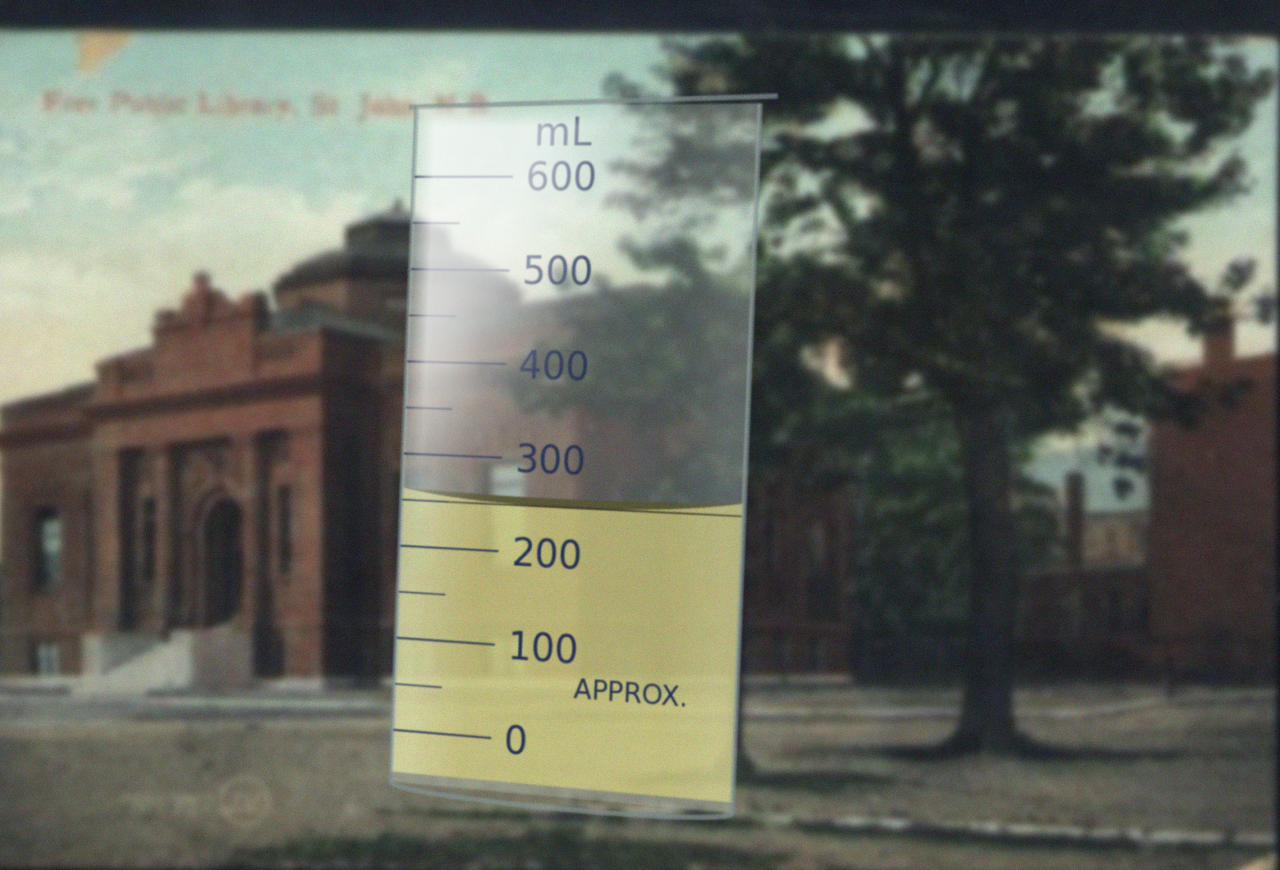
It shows {"value": 250, "unit": "mL"}
